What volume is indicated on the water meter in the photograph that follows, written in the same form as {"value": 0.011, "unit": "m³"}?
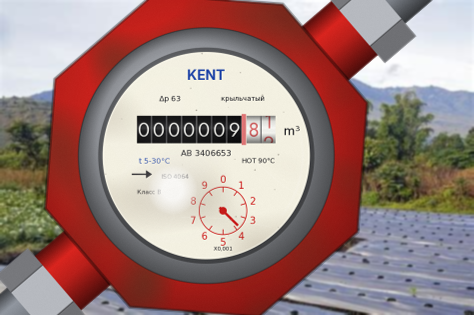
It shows {"value": 9.813, "unit": "m³"}
